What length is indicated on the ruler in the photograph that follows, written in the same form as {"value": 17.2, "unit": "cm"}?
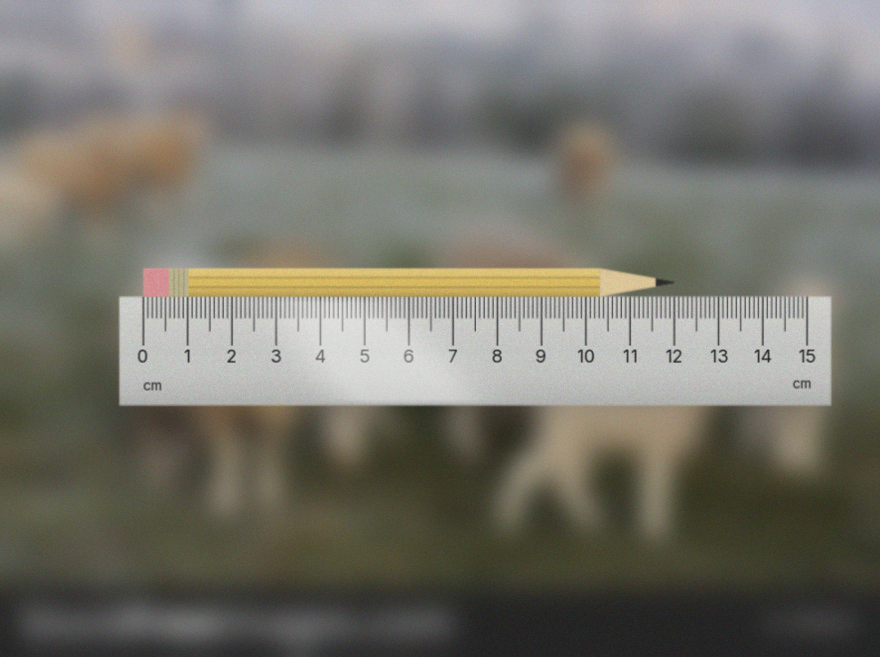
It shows {"value": 12, "unit": "cm"}
